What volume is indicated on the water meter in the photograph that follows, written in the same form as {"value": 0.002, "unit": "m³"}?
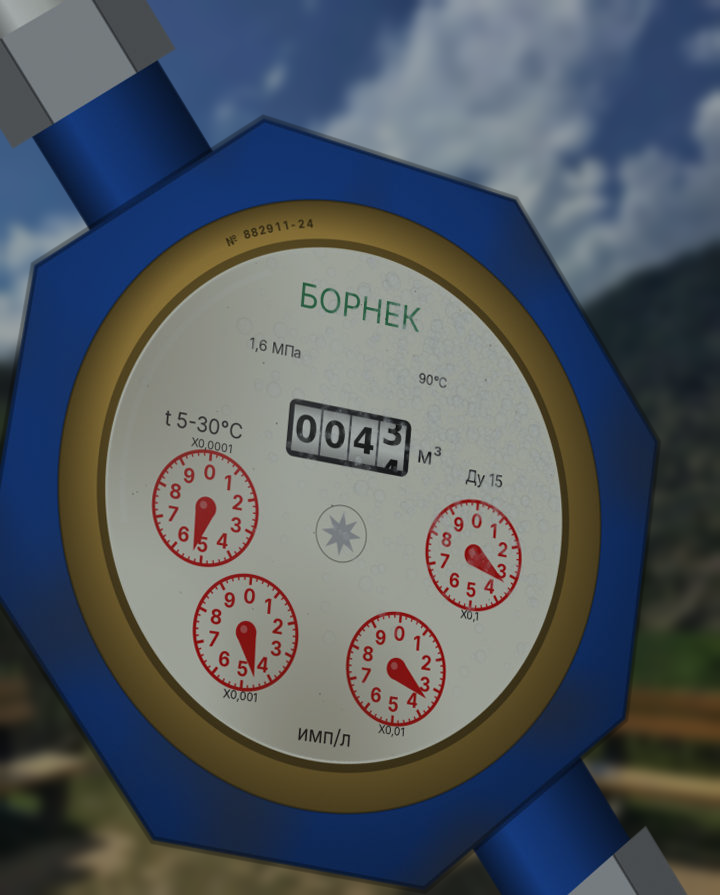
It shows {"value": 43.3345, "unit": "m³"}
